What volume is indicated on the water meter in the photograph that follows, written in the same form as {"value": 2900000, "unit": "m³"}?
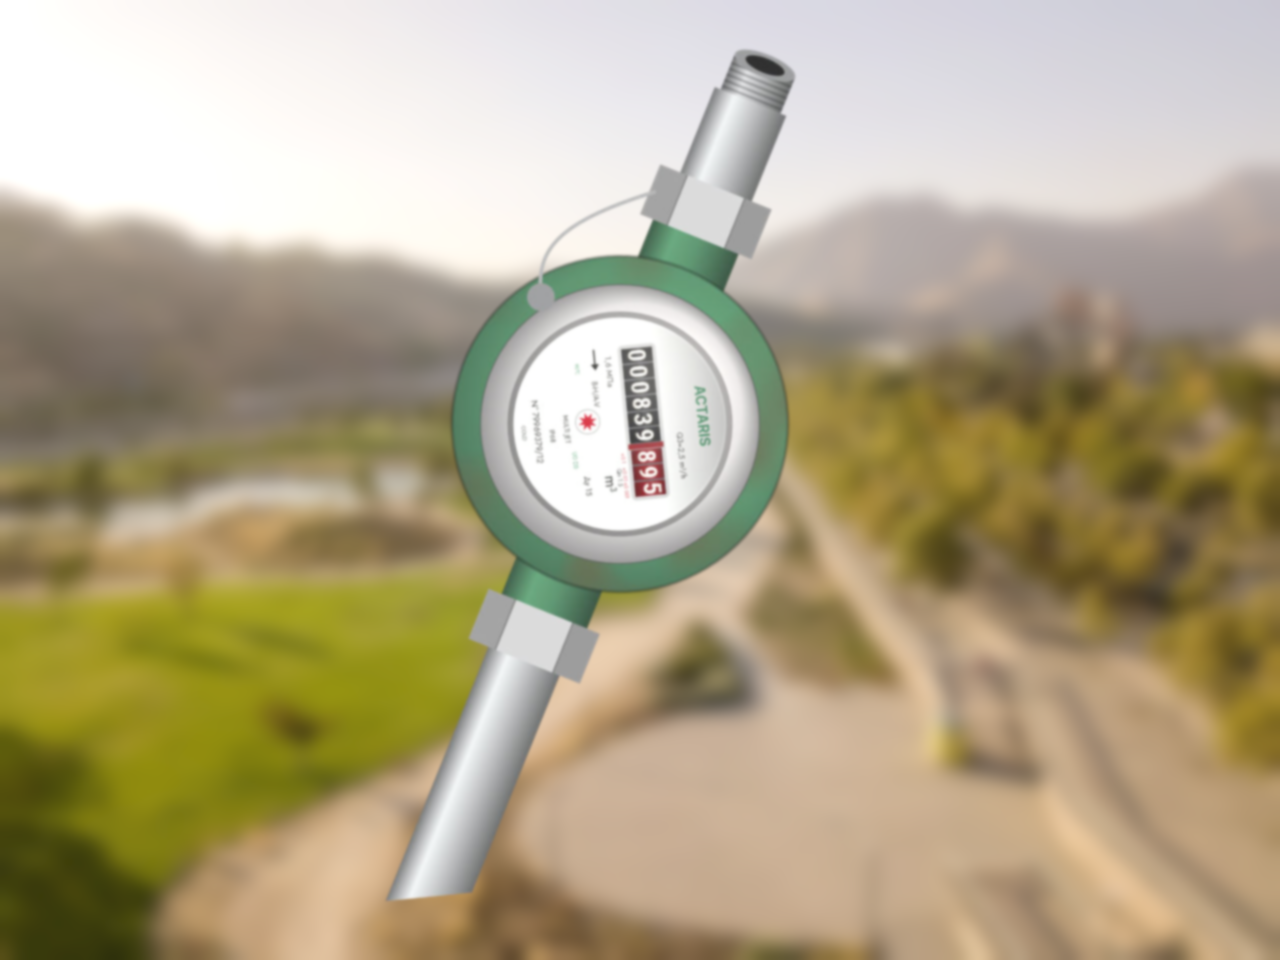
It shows {"value": 839.895, "unit": "m³"}
